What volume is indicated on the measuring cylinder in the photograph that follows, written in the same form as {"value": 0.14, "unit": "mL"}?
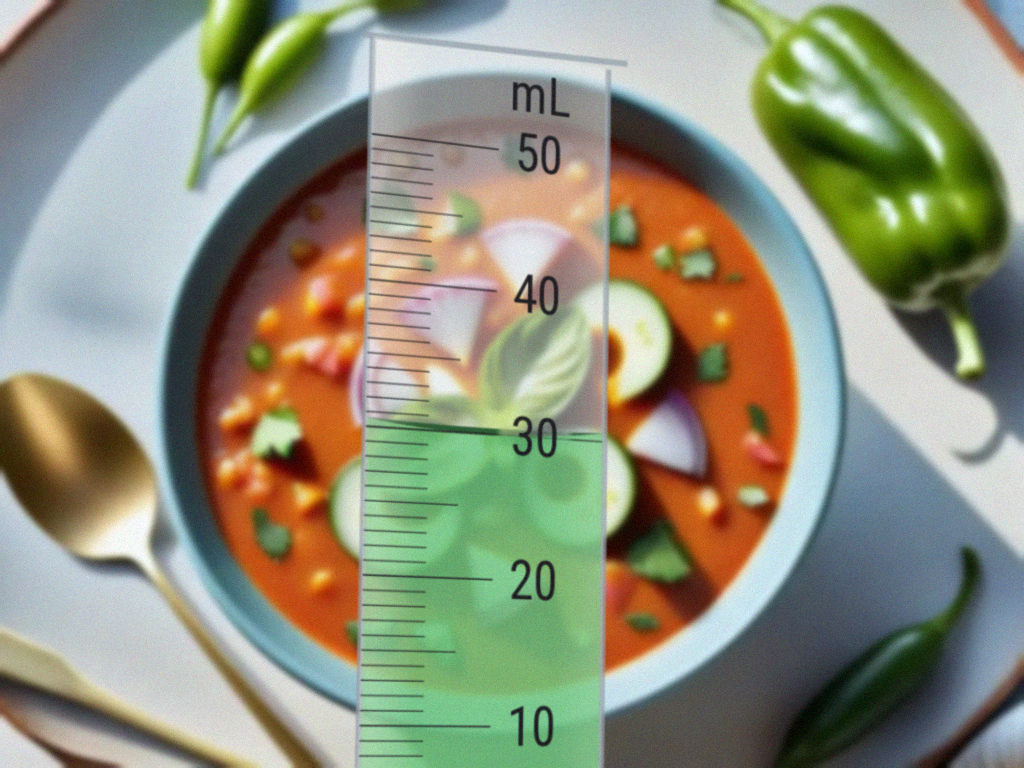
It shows {"value": 30, "unit": "mL"}
